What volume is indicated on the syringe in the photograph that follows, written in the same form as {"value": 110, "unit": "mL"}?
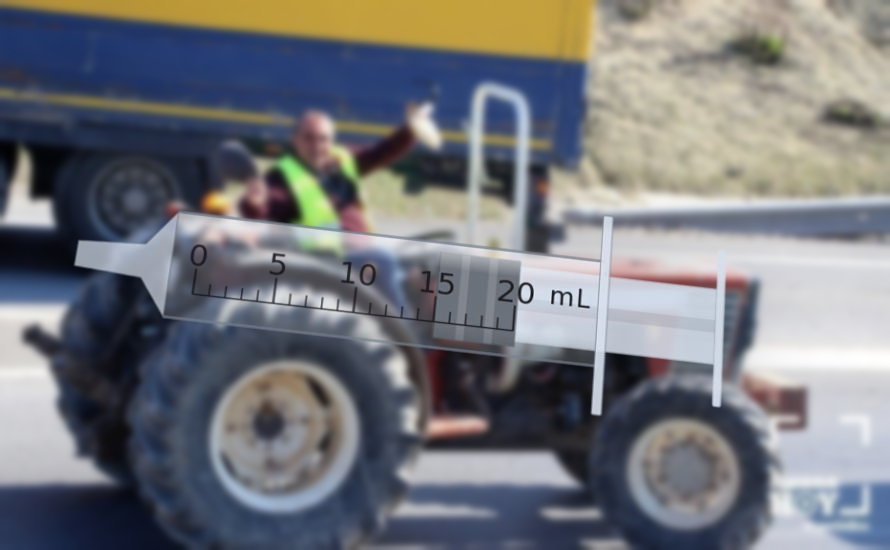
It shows {"value": 15, "unit": "mL"}
